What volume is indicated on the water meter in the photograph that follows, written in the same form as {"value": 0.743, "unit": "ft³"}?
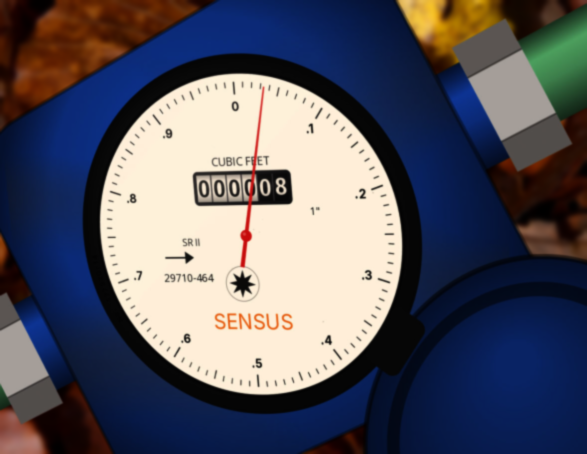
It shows {"value": 8.03, "unit": "ft³"}
